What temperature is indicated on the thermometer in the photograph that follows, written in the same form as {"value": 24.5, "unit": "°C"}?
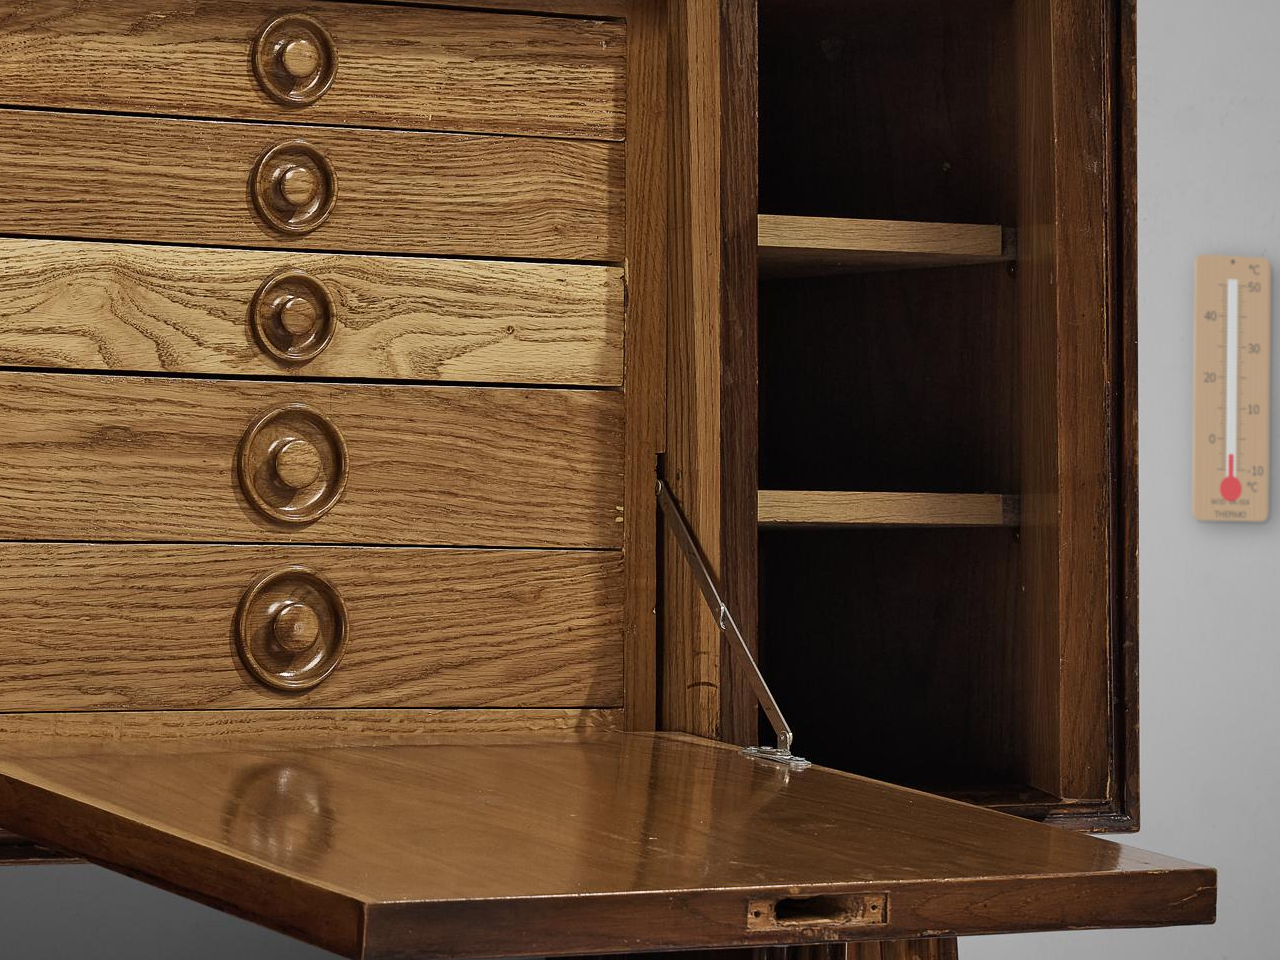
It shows {"value": -5, "unit": "°C"}
